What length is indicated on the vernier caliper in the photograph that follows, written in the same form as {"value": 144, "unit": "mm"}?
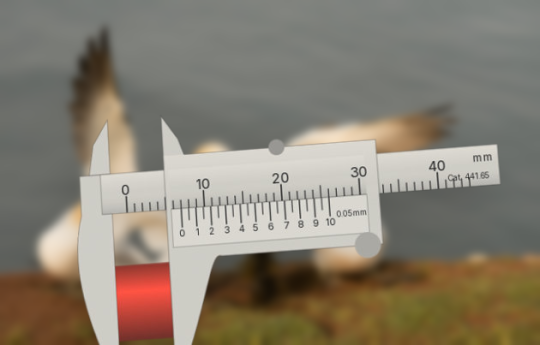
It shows {"value": 7.0, "unit": "mm"}
